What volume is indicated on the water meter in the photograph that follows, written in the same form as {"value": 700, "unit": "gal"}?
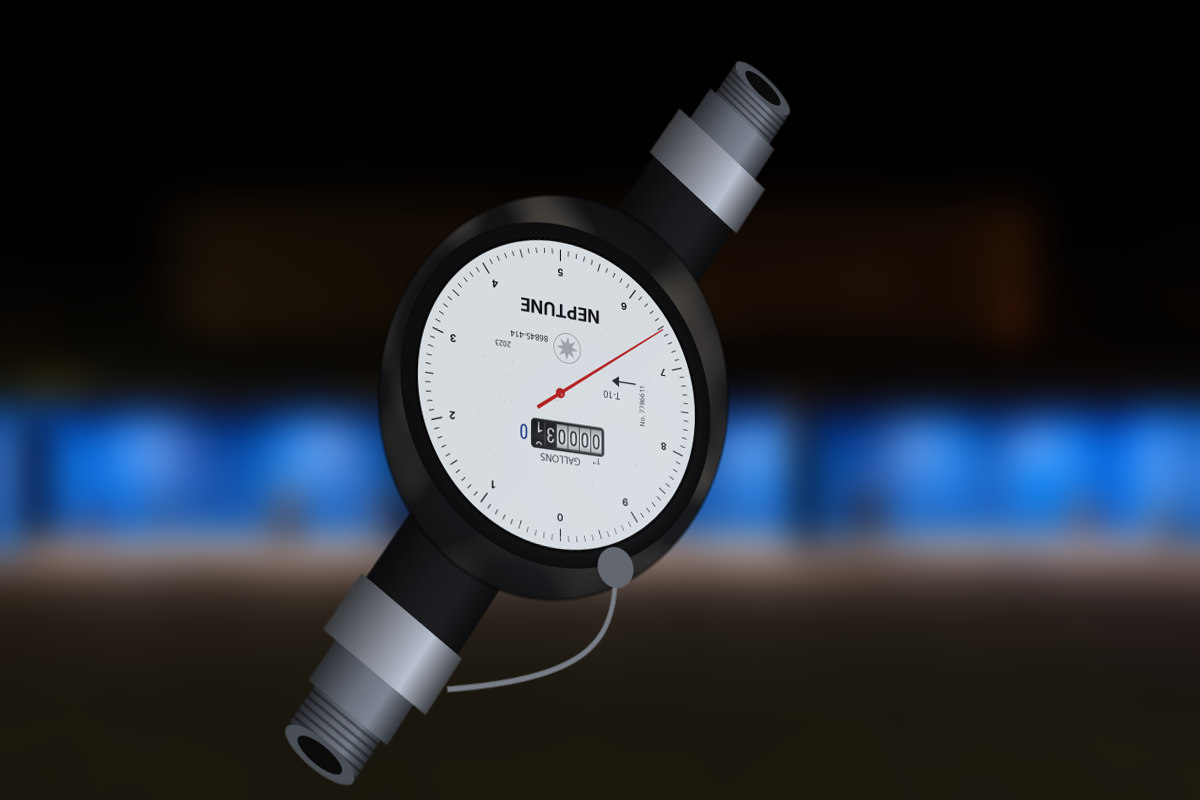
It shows {"value": 306.5, "unit": "gal"}
